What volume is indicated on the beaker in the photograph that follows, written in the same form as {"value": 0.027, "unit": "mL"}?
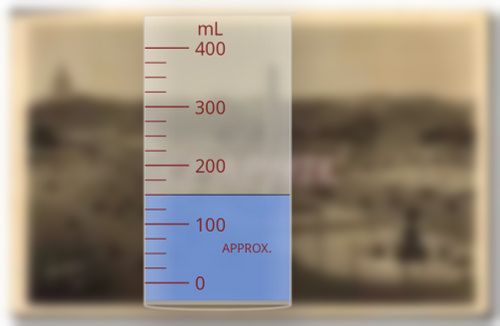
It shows {"value": 150, "unit": "mL"}
